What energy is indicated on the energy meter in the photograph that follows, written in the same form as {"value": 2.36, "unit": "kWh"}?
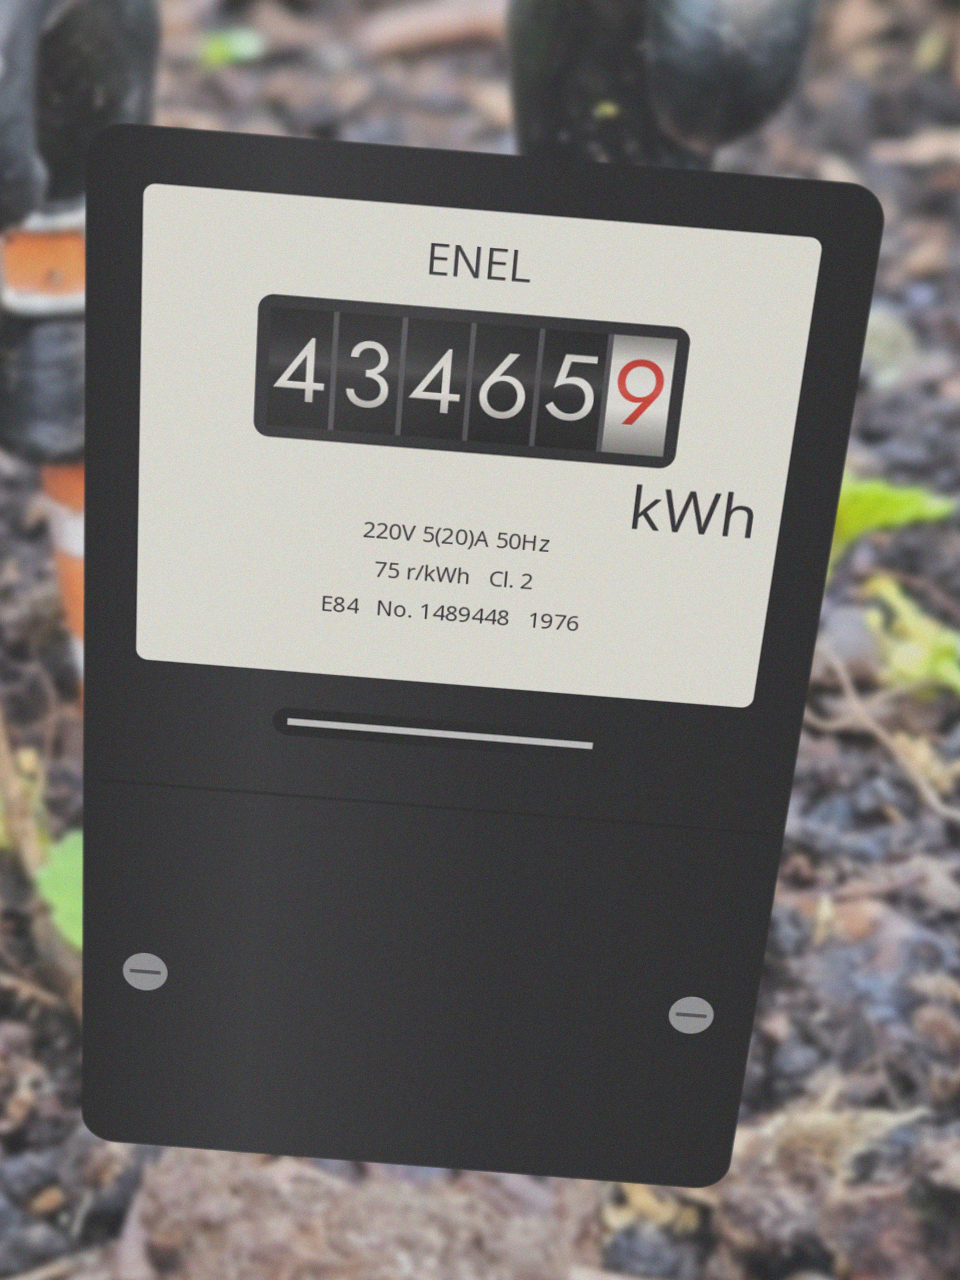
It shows {"value": 43465.9, "unit": "kWh"}
